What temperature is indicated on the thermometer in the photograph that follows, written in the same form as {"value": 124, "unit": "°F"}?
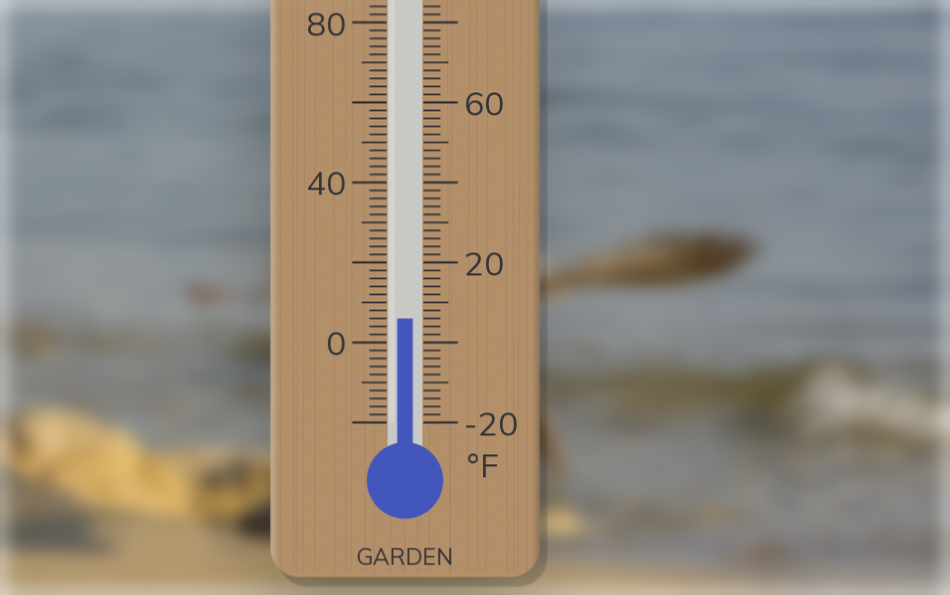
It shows {"value": 6, "unit": "°F"}
